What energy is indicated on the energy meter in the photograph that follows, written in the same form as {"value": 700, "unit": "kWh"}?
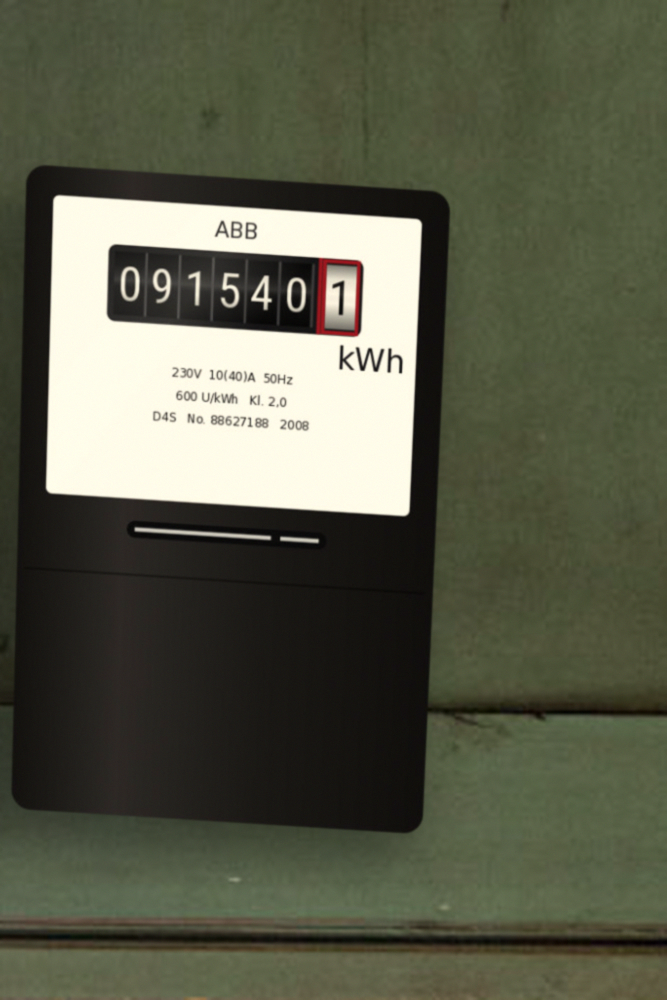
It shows {"value": 91540.1, "unit": "kWh"}
